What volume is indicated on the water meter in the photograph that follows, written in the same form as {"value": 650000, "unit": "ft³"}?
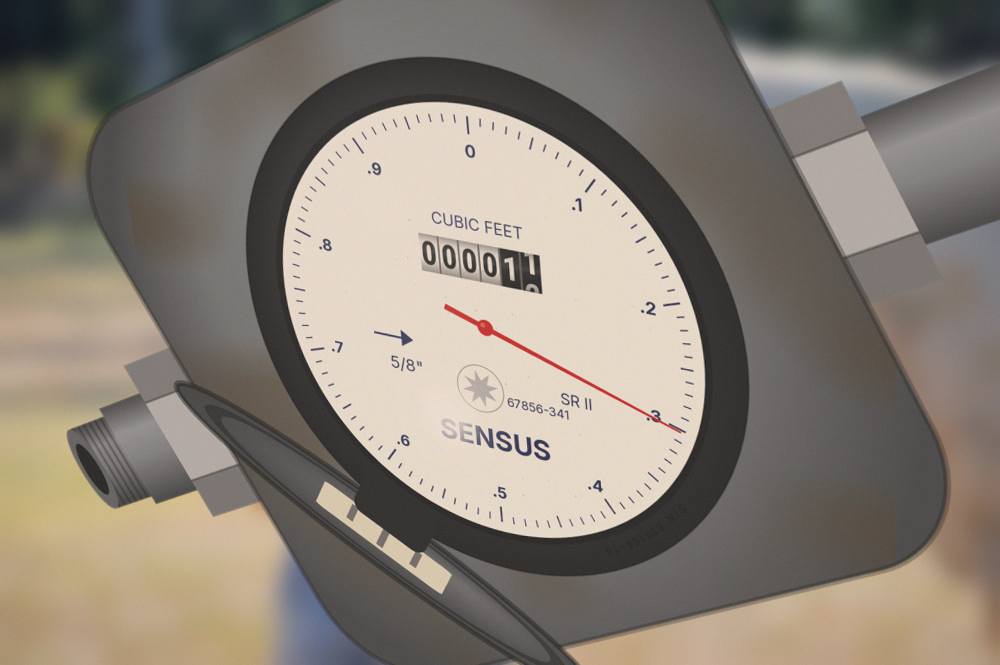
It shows {"value": 11.30, "unit": "ft³"}
